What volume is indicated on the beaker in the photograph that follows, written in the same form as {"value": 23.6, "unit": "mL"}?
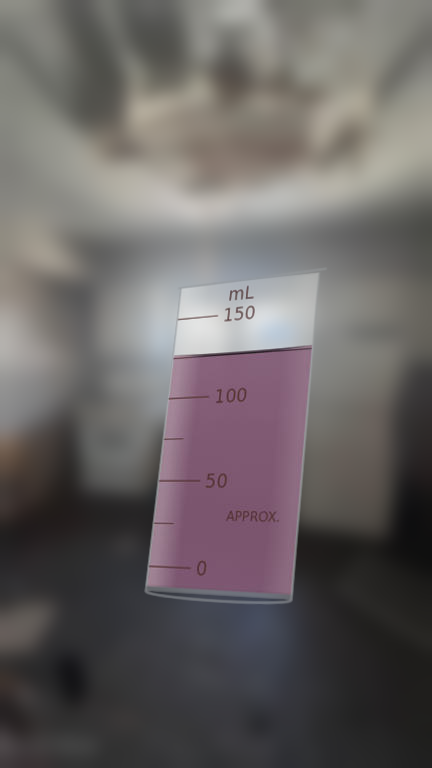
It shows {"value": 125, "unit": "mL"}
